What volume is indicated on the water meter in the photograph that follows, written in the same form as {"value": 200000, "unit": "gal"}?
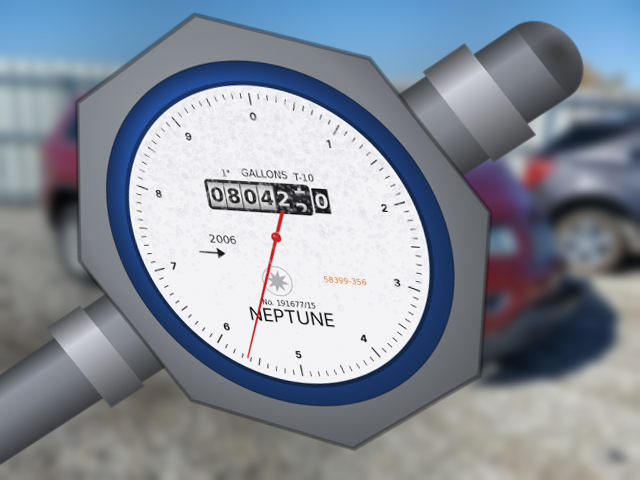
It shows {"value": 804215.6, "unit": "gal"}
